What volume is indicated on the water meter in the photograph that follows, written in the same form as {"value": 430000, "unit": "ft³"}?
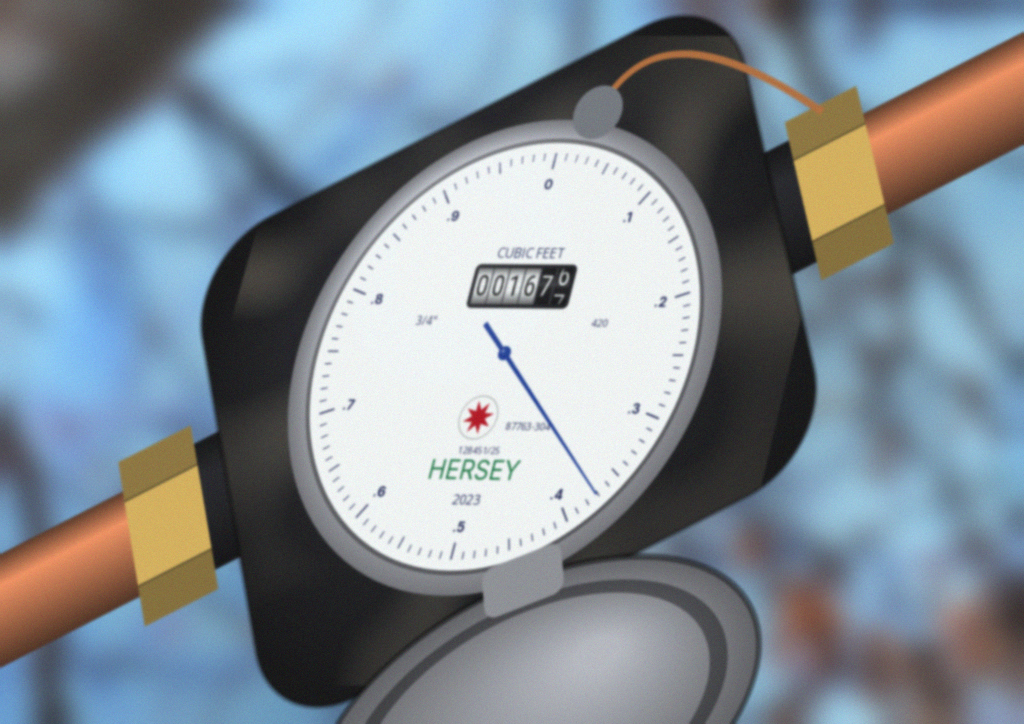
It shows {"value": 1676.37, "unit": "ft³"}
